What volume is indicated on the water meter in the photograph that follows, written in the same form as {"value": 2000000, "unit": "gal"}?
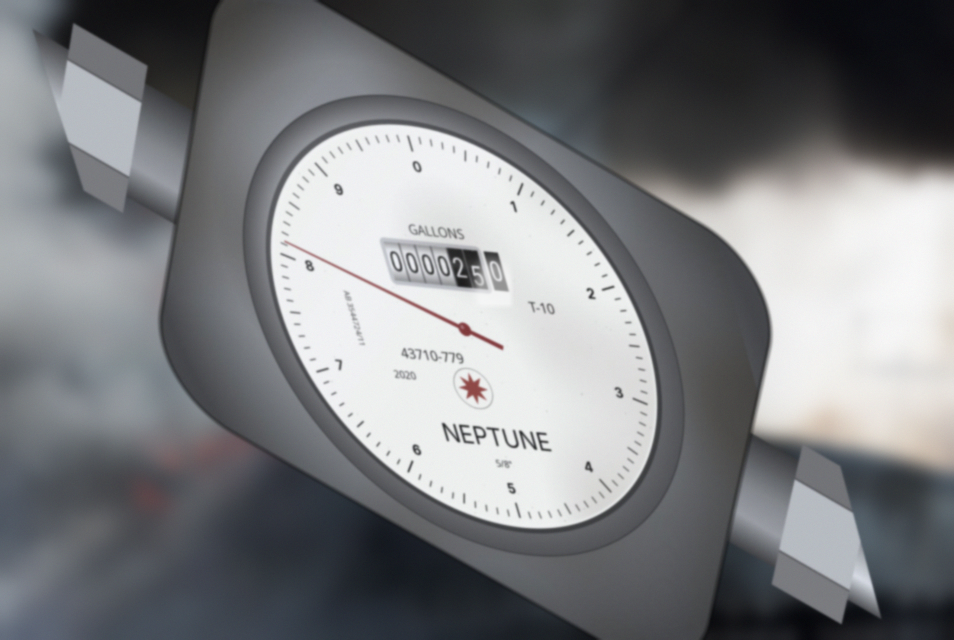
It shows {"value": 248.1, "unit": "gal"}
